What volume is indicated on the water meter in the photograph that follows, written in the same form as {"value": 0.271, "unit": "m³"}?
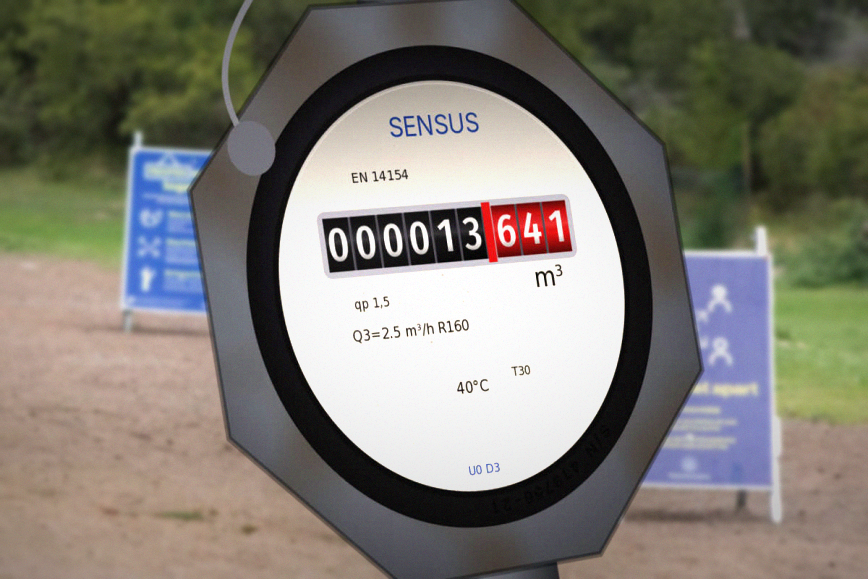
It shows {"value": 13.641, "unit": "m³"}
